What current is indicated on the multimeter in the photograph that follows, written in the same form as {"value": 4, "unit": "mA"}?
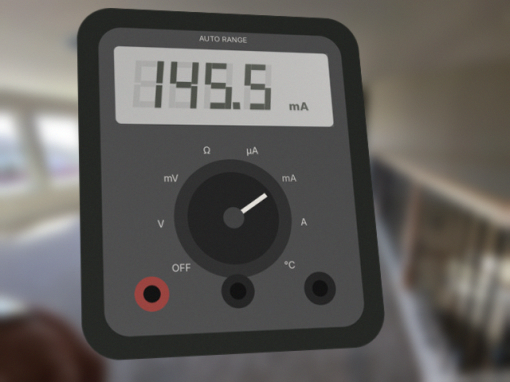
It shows {"value": 145.5, "unit": "mA"}
